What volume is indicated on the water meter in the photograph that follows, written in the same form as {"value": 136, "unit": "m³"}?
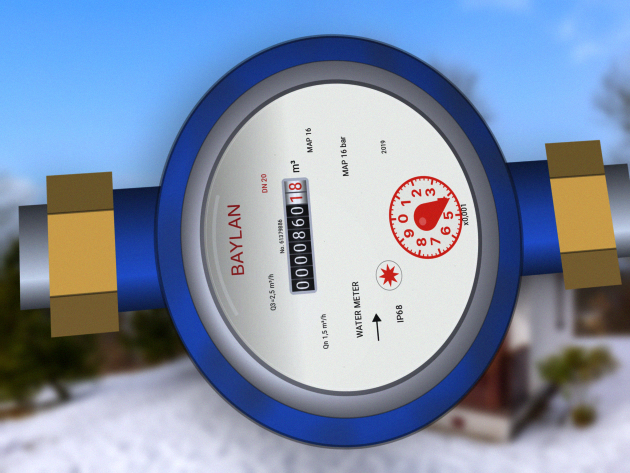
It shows {"value": 860.184, "unit": "m³"}
